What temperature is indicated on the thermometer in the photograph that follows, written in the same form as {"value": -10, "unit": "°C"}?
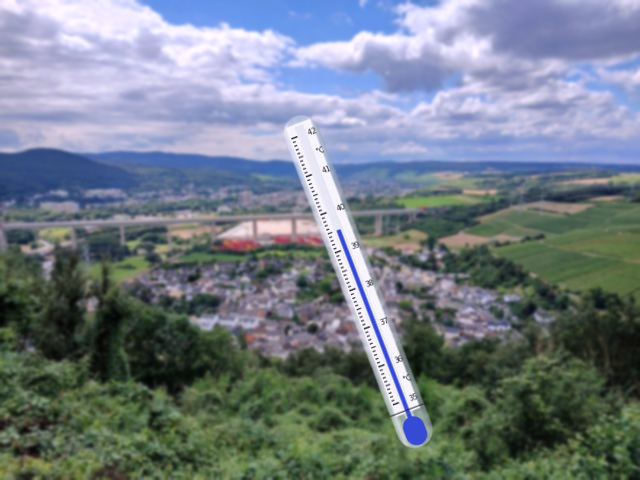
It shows {"value": 39.5, "unit": "°C"}
